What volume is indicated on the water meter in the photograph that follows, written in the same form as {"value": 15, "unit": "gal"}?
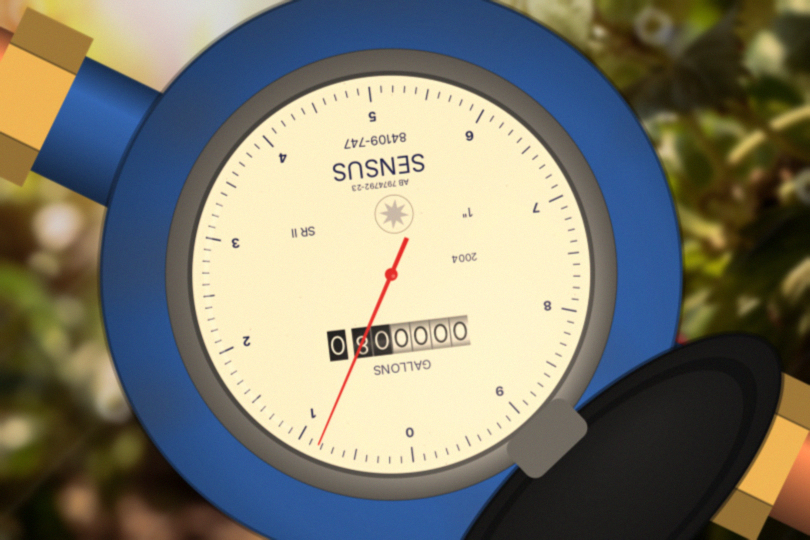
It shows {"value": 80.8, "unit": "gal"}
